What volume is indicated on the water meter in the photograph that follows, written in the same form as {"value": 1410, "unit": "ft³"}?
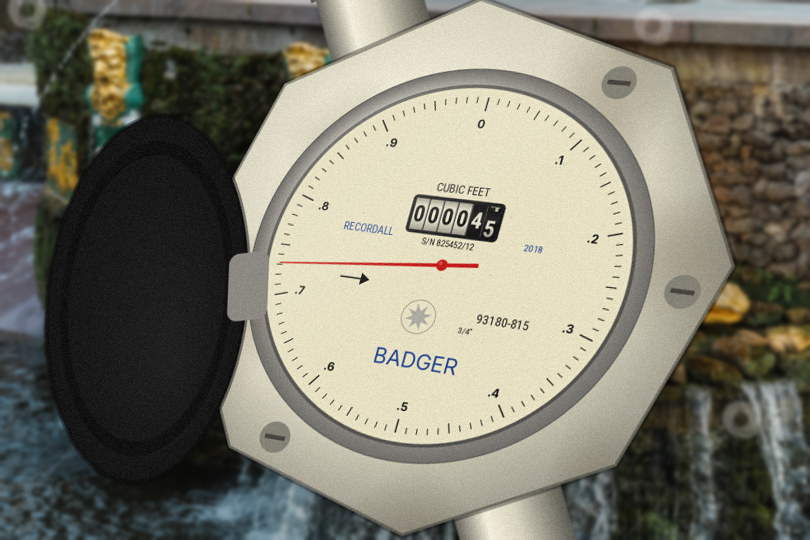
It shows {"value": 44.73, "unit": "ft³"}
